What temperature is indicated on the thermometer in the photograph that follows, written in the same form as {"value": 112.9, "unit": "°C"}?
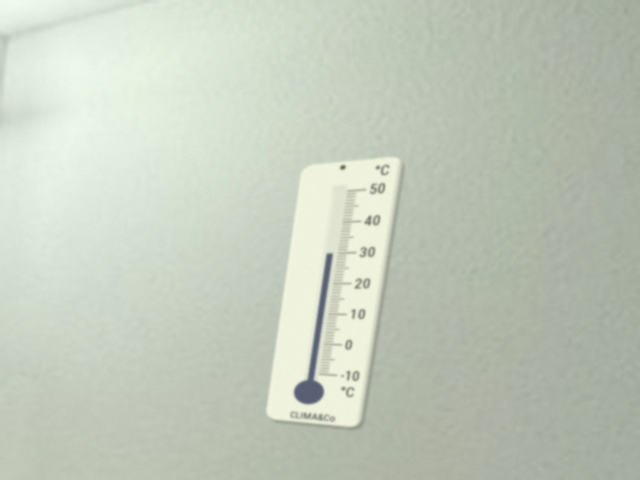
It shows {"value": 30, "unit": "°C"}
